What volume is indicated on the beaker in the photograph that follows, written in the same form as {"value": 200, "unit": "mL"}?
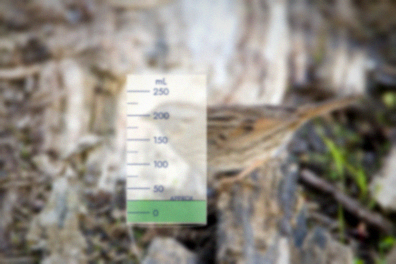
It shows {"value": 25, "unit": "mL"}
